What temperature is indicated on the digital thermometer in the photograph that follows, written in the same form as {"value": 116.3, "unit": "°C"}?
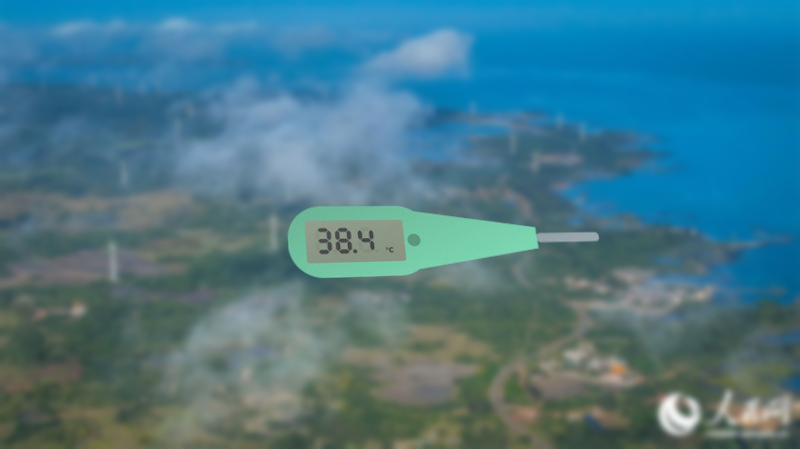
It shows {"value": 38.4, "unit": "°C"}
